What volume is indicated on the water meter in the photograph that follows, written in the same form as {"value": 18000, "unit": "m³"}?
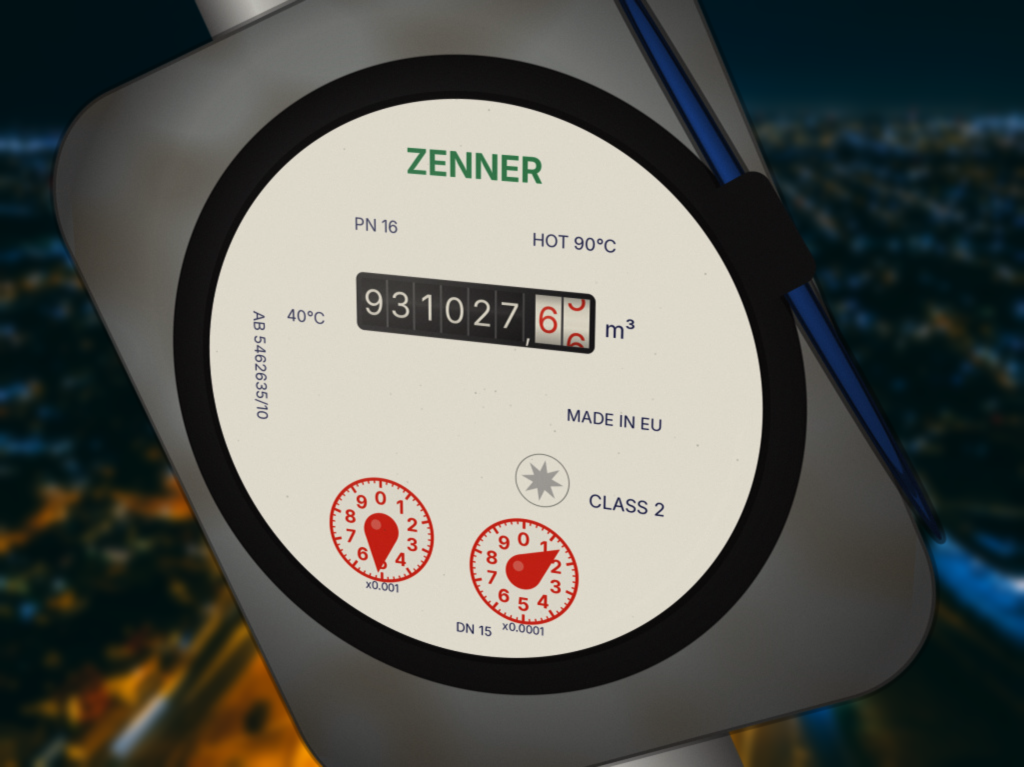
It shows {"value": 931027.6551, "unit": "m³"}
